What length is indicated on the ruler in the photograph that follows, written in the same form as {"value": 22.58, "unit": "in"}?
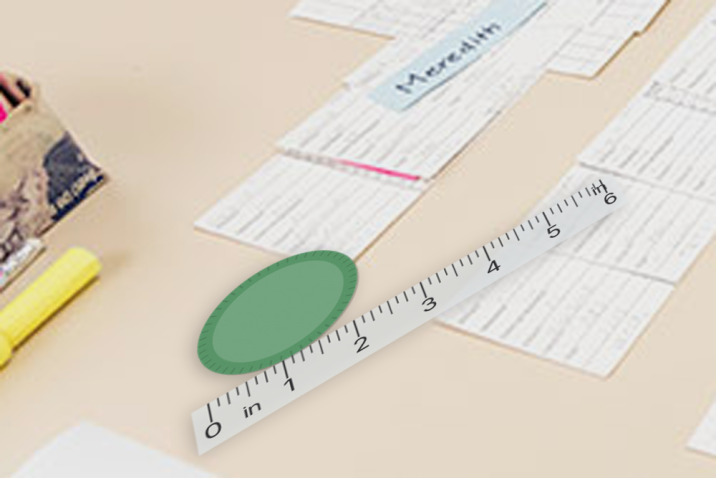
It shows {"value": 2.25, "unit": "in"}
